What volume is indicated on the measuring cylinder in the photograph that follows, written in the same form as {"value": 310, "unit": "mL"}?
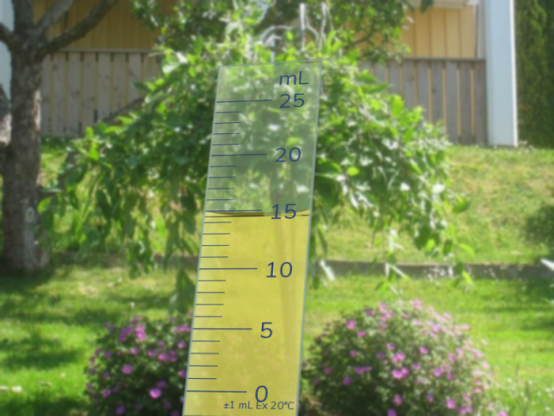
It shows {"value": 14.5, "unit": "mL"}
